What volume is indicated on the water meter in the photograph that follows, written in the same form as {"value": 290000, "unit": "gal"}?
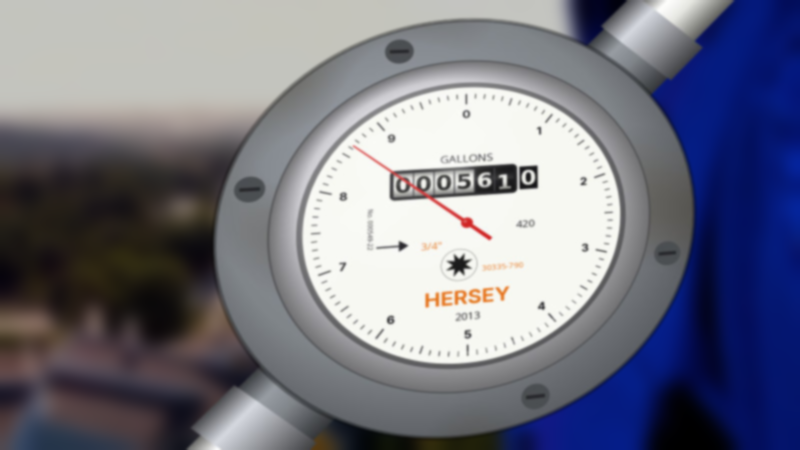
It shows {"value": 5608.6, "unit": "gal"}
